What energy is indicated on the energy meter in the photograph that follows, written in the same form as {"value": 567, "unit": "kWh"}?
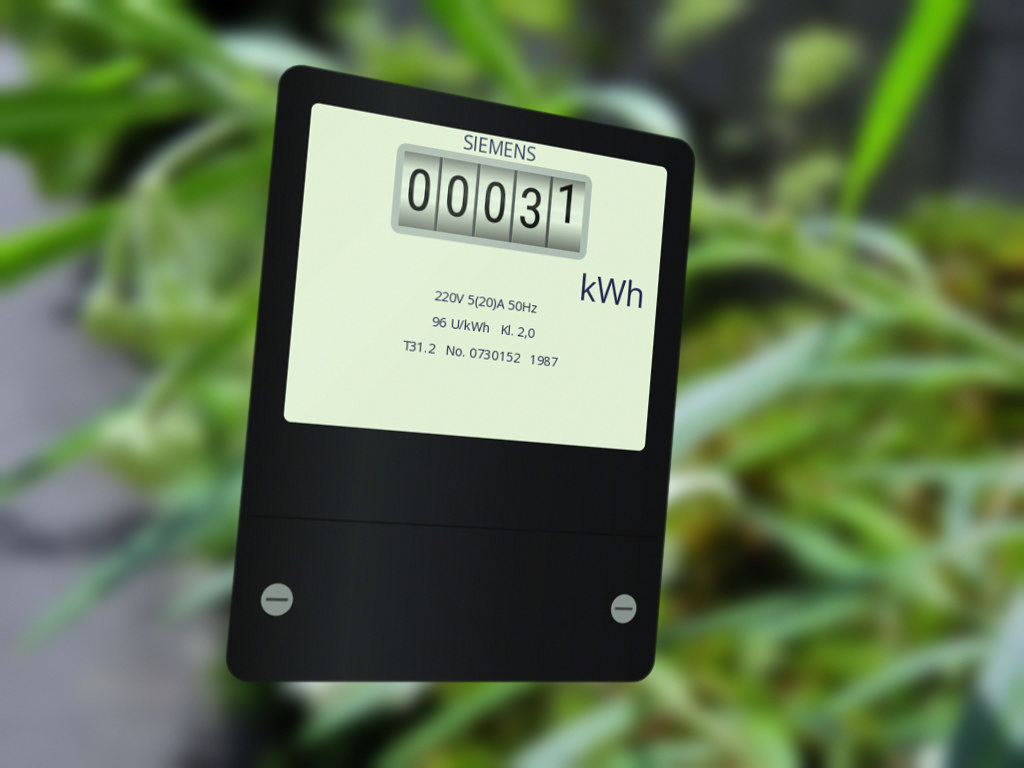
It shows {"value": 31, "unit": "kWh"}
